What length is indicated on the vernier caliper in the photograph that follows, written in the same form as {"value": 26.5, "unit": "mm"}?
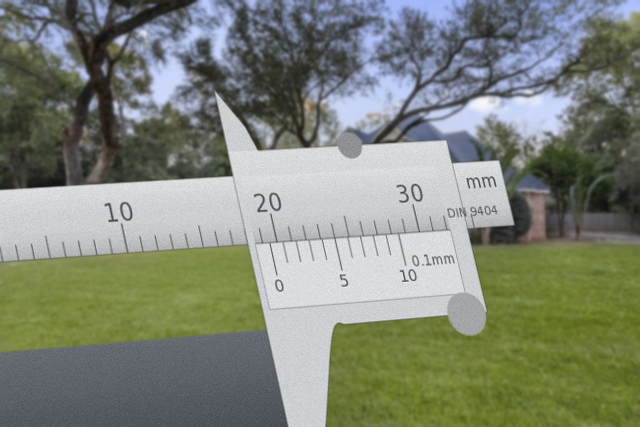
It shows {"value": 19.5, "unit": "mm"}
